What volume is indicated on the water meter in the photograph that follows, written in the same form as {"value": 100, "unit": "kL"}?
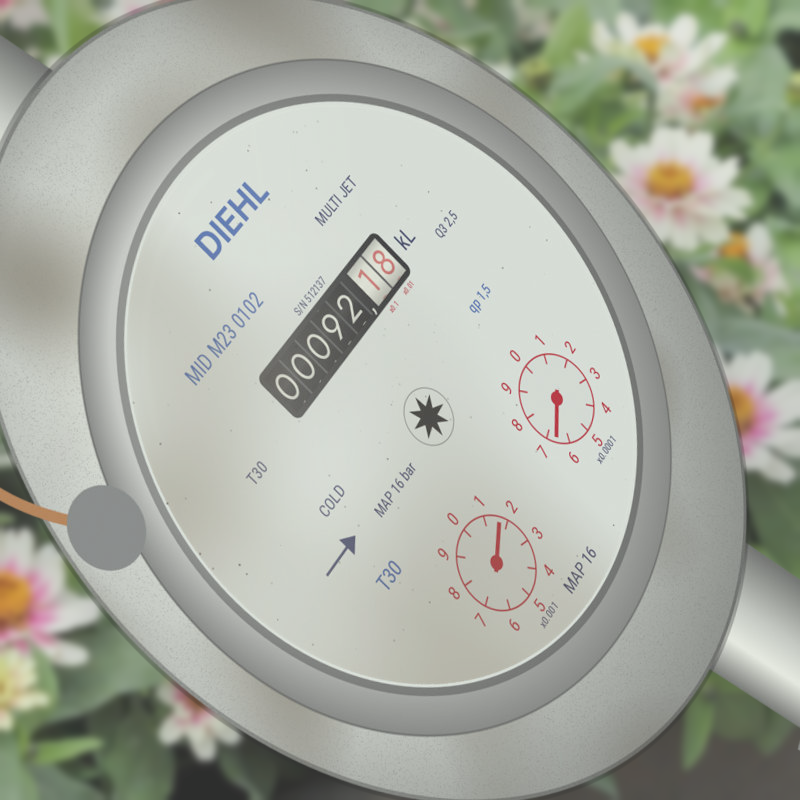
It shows {"value": 92.1816, "unit": "kL"}
